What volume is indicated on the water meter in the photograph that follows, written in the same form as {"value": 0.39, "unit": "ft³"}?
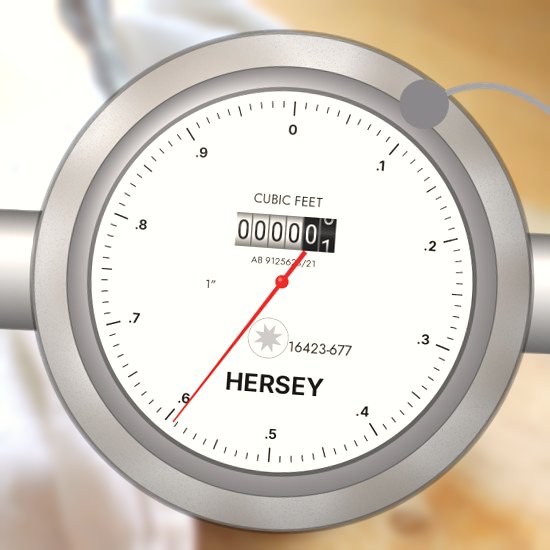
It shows {"value": 0.59, "unit": "ft³"}
